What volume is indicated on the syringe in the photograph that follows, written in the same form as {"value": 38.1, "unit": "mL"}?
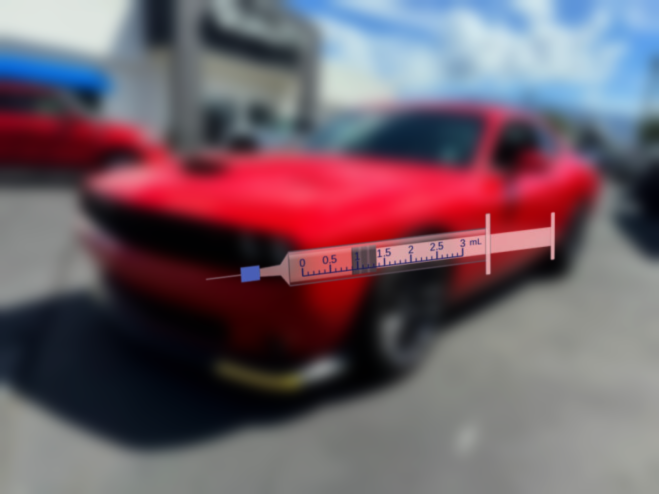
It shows {"value": 0.9, "unit": "mL"}
